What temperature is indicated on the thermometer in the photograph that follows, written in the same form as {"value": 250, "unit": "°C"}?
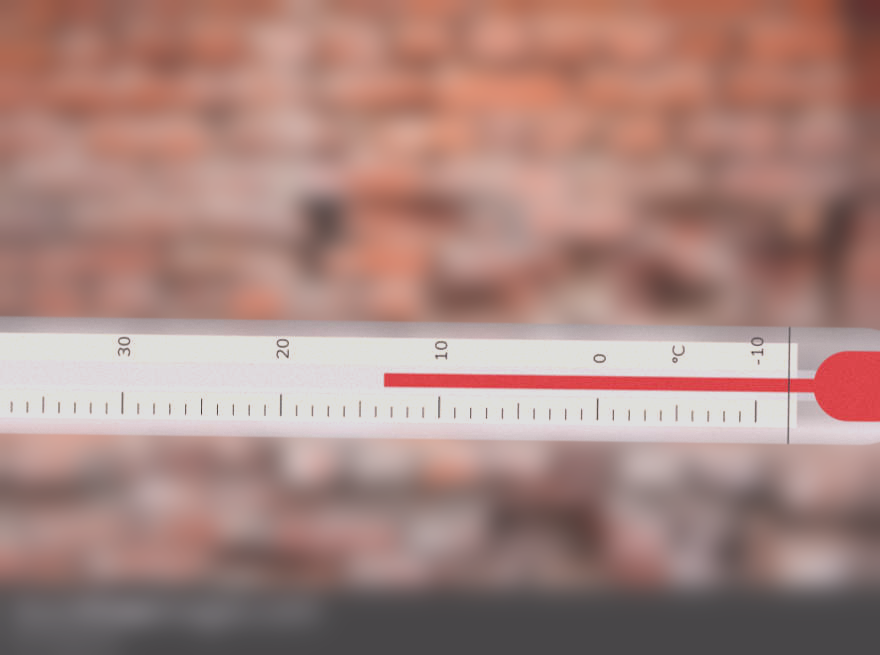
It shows {"value": 13.5, "unit": "°C"}
